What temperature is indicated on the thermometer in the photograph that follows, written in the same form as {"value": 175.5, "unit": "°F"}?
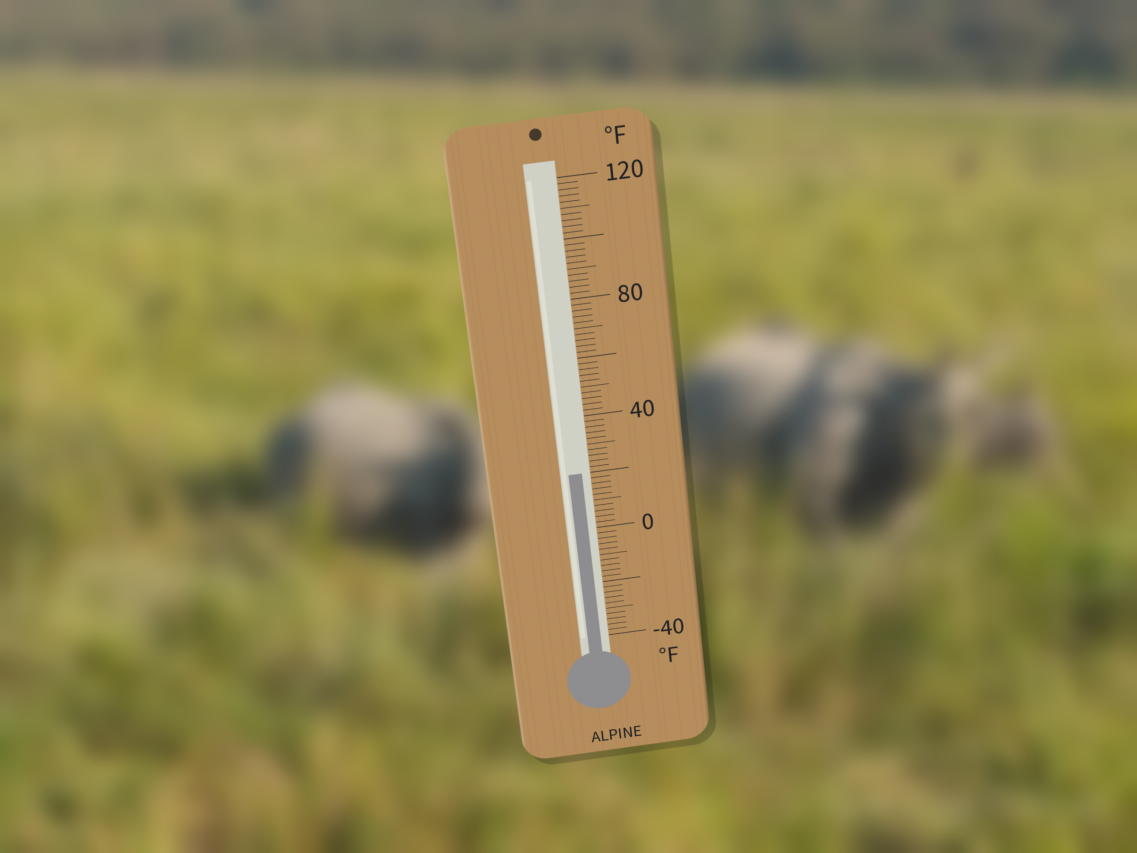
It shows {"value": 20, "unit": "°F"}
